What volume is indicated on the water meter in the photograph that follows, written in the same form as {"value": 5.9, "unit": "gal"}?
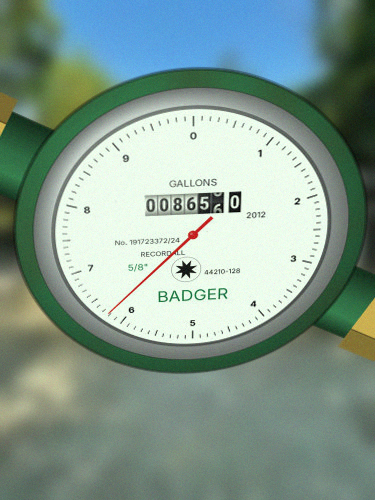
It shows {"value": 86556.2, "unit": "gal"}
